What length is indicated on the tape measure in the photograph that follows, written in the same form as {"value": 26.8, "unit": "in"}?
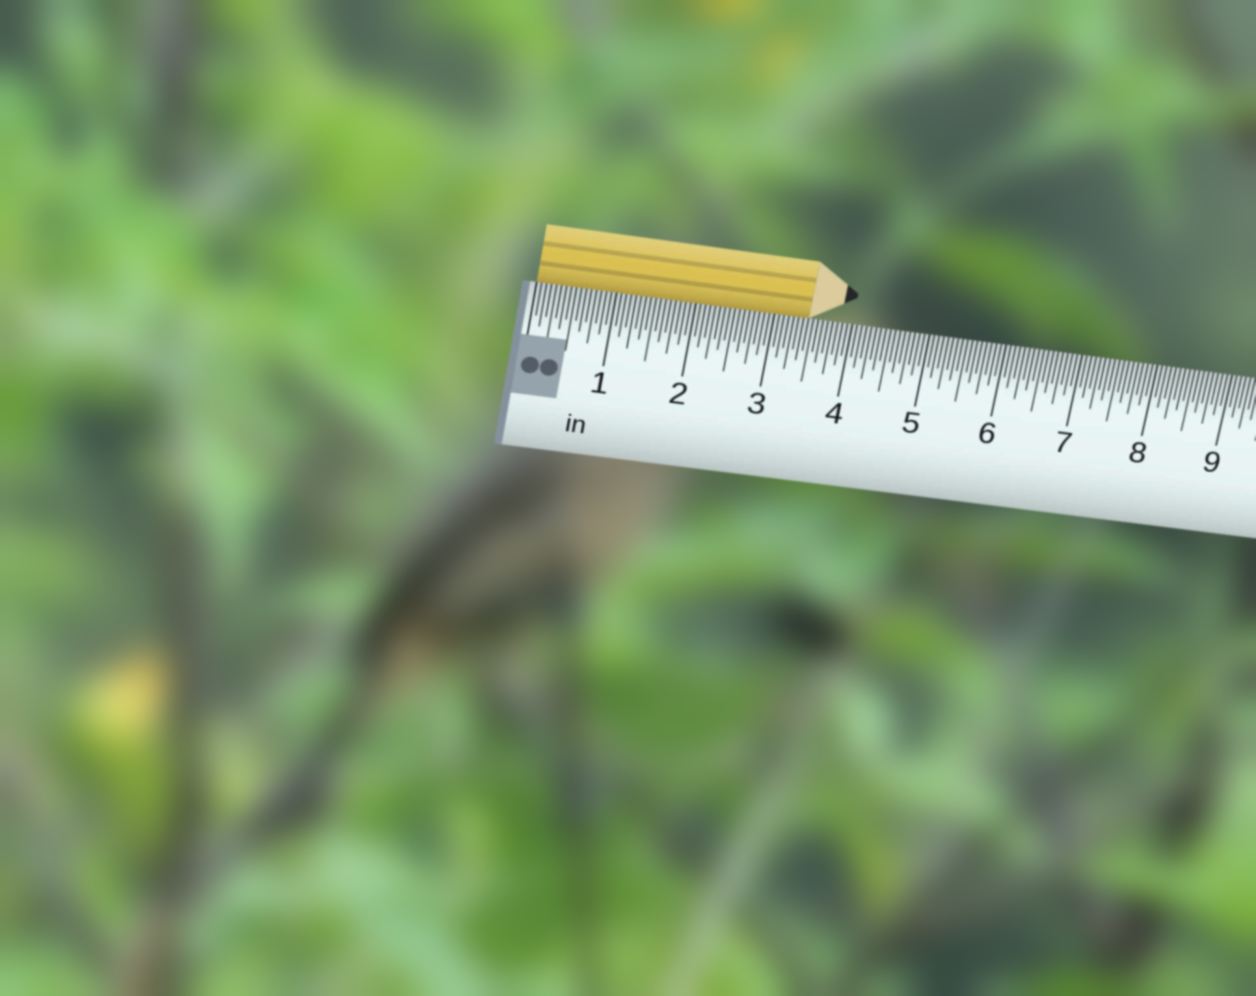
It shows {"value": 4, "unit": "in"}
